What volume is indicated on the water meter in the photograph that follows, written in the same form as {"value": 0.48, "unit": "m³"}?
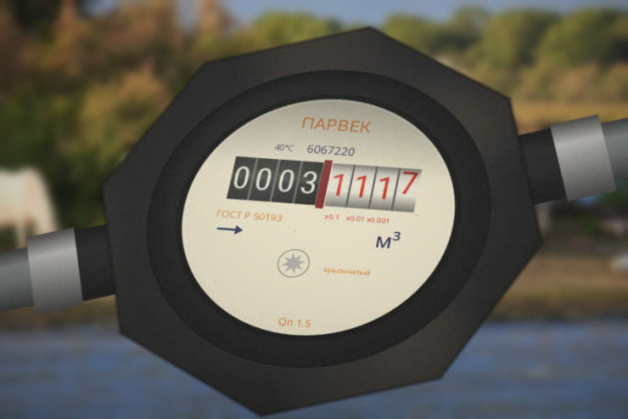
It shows {"value": 3.1117, "unit": "m³"}
